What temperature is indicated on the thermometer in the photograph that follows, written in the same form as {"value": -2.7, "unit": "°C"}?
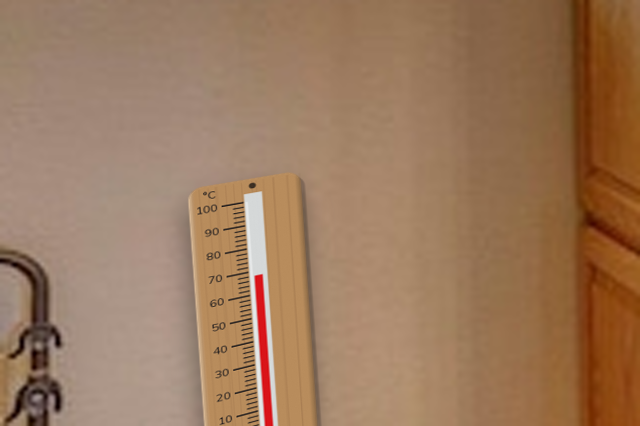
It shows {"value": 68, "unit": "°C"}
